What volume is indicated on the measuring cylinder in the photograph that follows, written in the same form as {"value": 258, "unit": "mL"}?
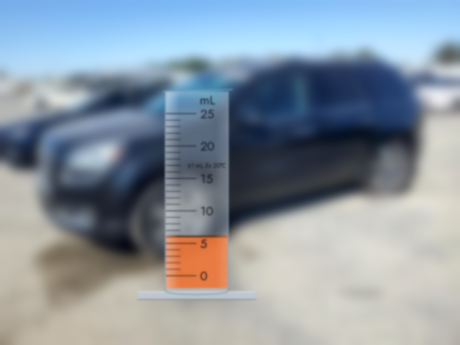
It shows {"value": 6, "unit": "mL"}
